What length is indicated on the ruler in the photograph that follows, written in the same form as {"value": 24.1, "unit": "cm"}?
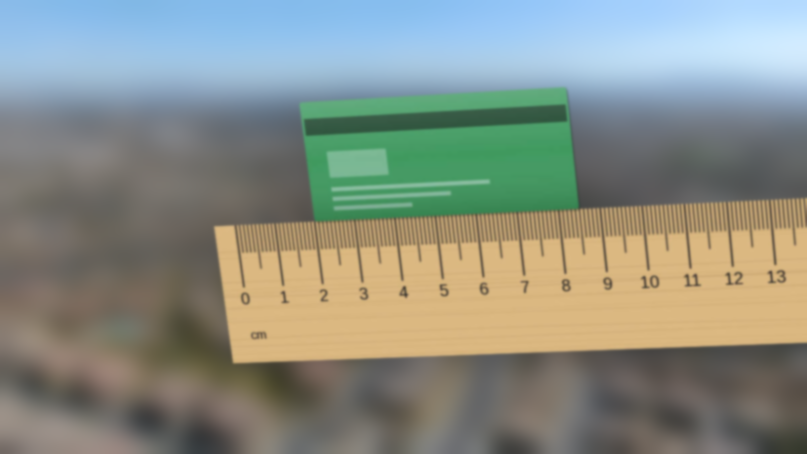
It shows {"value": 6.5, "unit": "cm"}
